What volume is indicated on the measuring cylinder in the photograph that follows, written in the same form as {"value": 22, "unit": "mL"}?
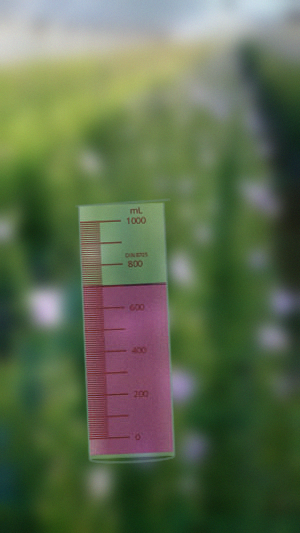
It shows {"value": 700, "unit": "mL"}
